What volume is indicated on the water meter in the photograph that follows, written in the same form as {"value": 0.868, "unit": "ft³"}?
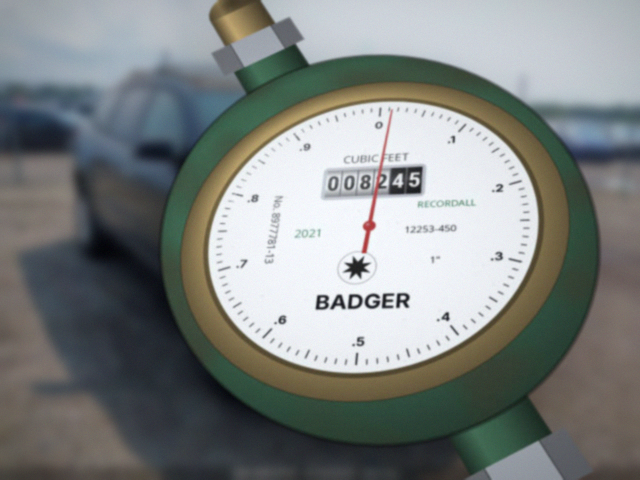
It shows {"value": 8245.01, "unit": "ft³"}
